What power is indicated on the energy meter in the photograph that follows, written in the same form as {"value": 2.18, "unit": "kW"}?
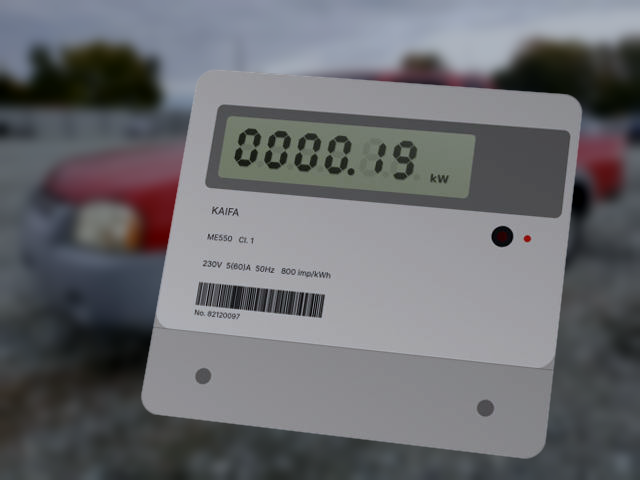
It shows {"value": 0.19, "unit": "kW"}
